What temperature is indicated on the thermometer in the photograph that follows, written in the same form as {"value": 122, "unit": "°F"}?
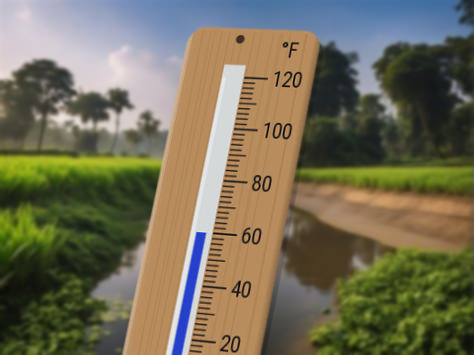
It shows {"value": 60, "unit": "°F"}
